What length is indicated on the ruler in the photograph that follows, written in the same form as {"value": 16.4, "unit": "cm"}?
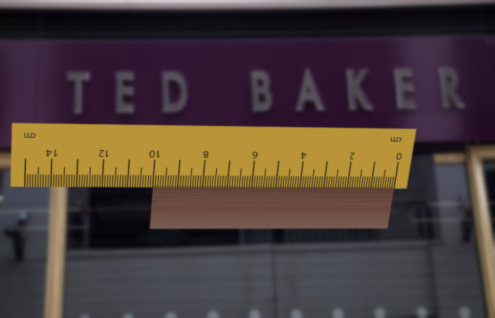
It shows {"value": 10, "unit": "cm"}
